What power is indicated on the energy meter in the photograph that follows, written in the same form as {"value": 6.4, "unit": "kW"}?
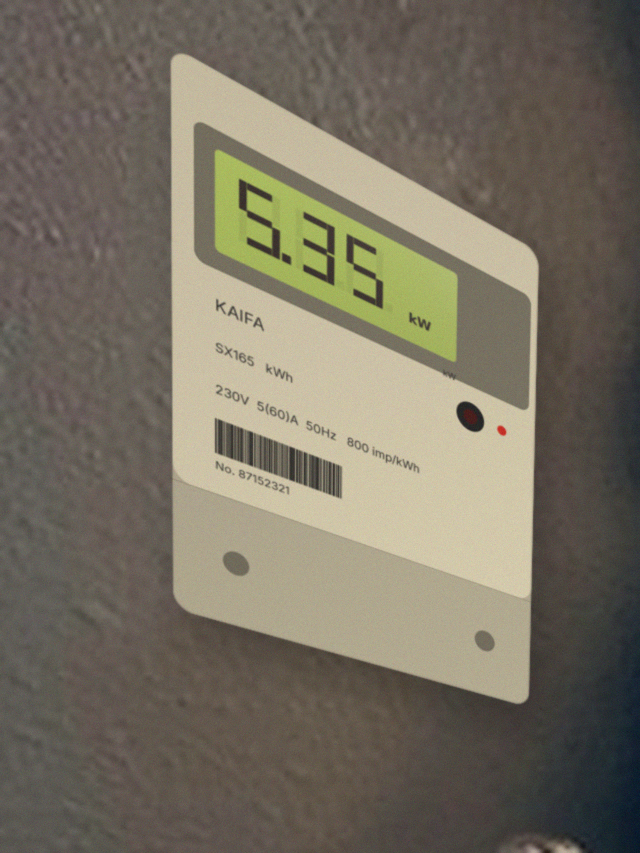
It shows {"value": 5.35, "unit": "kW"}
